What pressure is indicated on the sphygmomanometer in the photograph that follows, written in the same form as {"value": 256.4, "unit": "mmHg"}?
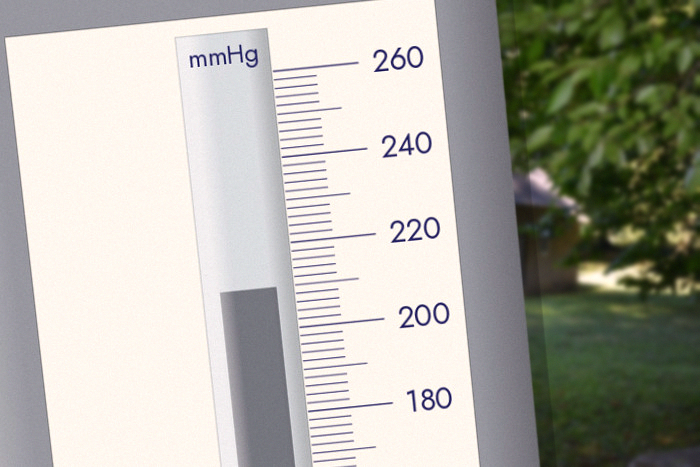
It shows {"value": 210, "unit": "mmHg"}
